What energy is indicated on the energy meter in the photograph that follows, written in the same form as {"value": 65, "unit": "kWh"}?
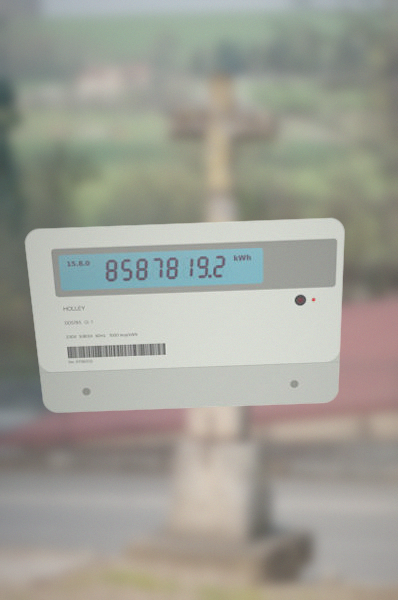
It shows {"value": 8587819.2, "unit": "kWh"}
